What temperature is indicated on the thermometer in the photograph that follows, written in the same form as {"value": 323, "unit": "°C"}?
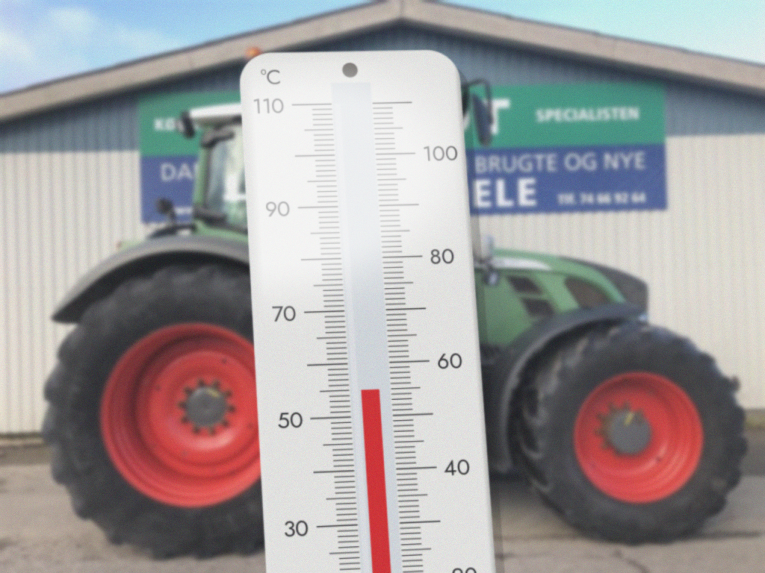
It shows {"value": 55, "unit": "°C"}
